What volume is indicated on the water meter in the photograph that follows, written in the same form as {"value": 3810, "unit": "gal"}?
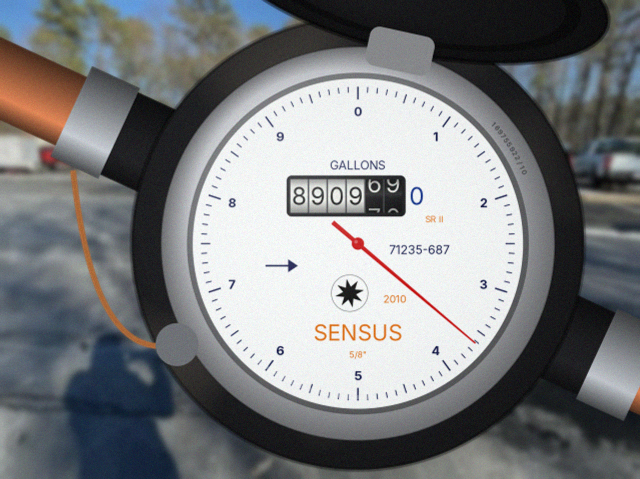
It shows {"value": 8909693.6, "unit": "gal"}
